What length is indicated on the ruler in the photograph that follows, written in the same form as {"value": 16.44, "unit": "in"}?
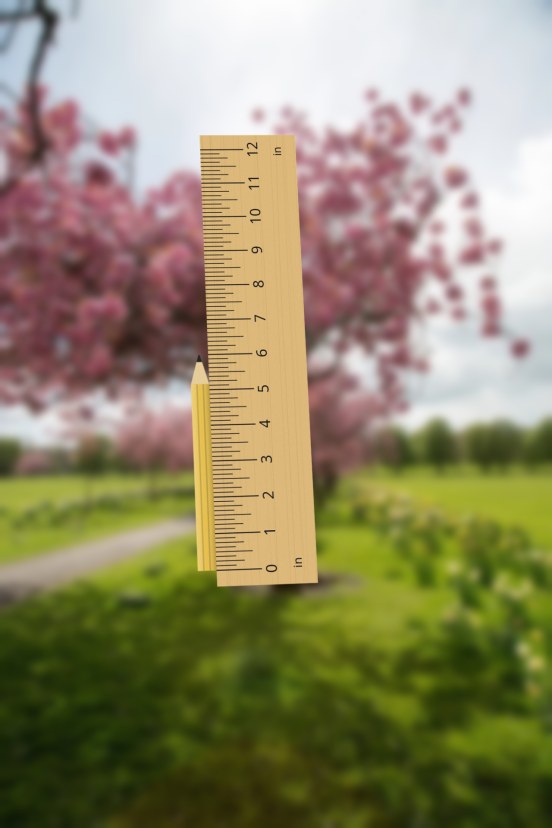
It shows {"value": 6, "unit": "in"}
